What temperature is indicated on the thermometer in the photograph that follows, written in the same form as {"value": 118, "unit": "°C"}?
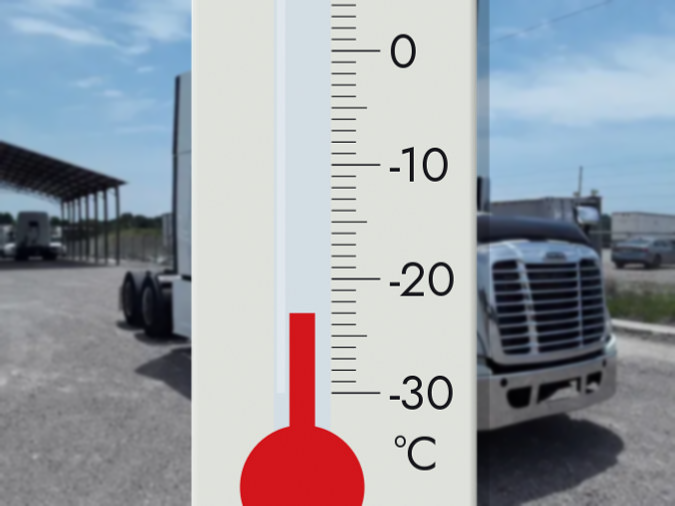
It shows {"value": -23, "unit": "°C"}
